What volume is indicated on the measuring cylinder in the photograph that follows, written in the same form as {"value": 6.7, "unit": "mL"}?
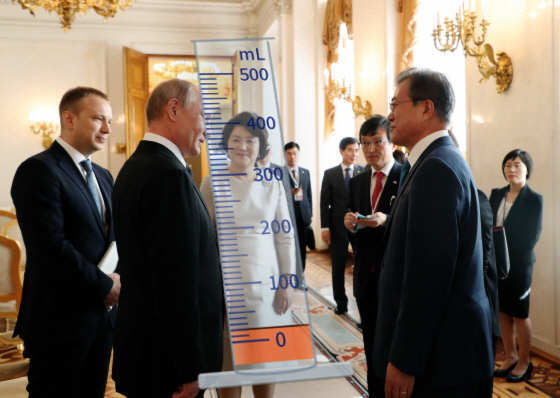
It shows {"value": 20, "unit": "mL"}
